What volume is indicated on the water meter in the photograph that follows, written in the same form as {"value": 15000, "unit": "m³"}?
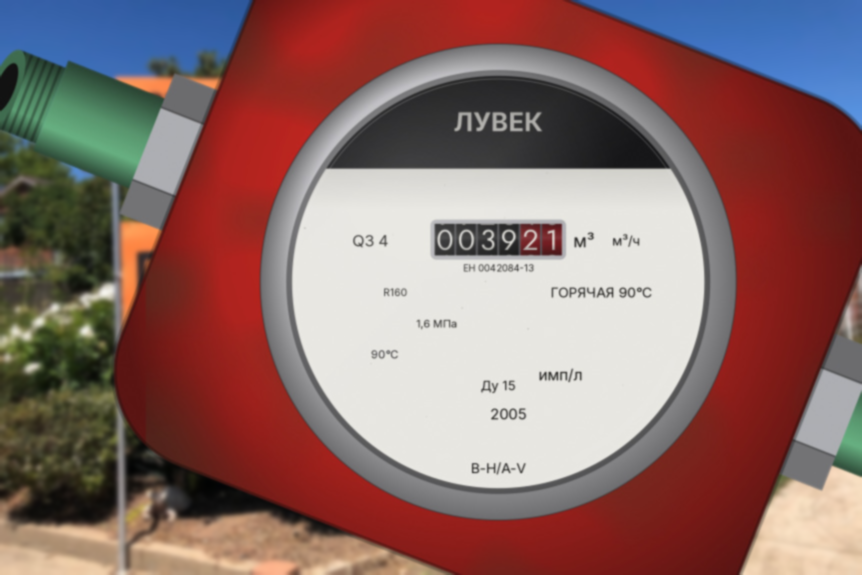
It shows {"value": 39.21, "unit": "m³"}
